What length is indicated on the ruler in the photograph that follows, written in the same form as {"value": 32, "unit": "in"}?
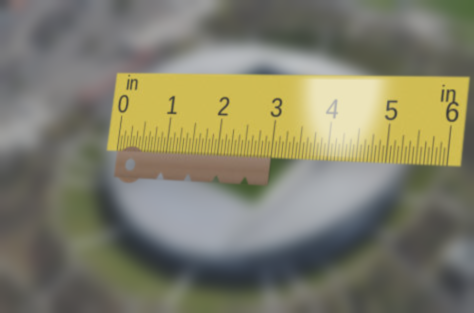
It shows {"value": 3, "unit": "in"}
